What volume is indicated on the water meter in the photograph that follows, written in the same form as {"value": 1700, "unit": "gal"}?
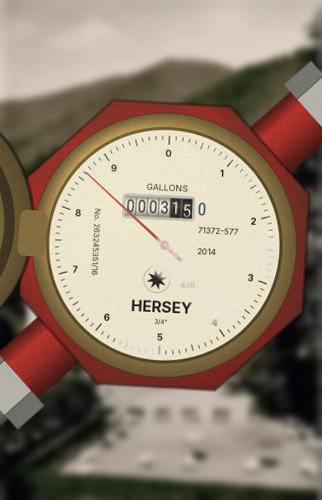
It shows {"value": 3148.6, "unit": "gal"}
